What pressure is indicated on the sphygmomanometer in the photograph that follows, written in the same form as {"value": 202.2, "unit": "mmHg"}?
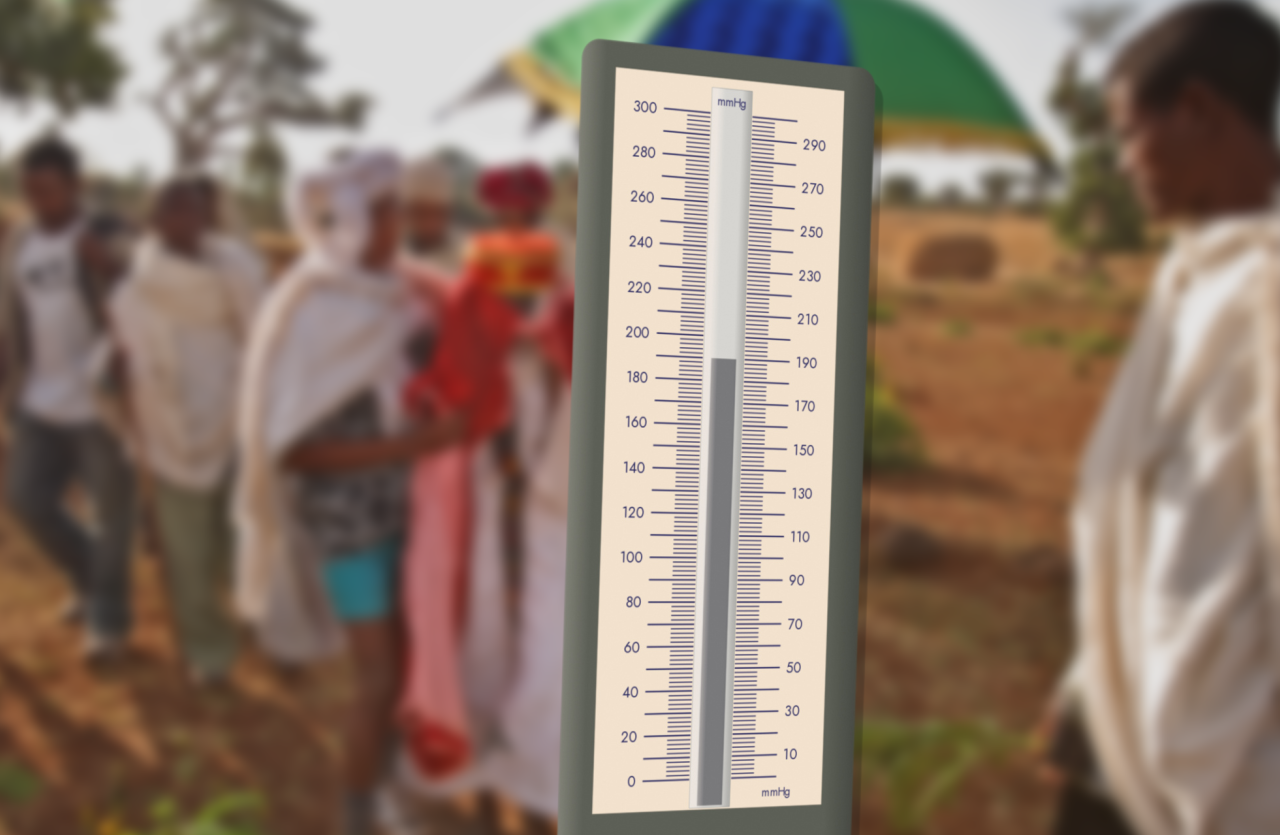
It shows {"value": 190, "unit": "mmHg"}
